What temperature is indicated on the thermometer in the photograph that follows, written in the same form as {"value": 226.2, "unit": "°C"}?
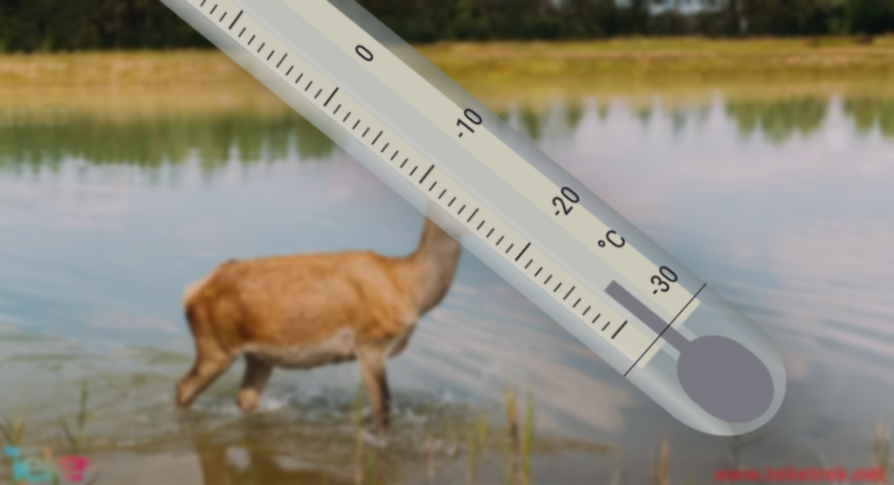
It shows {"value": -27, "unit": "°C"}
